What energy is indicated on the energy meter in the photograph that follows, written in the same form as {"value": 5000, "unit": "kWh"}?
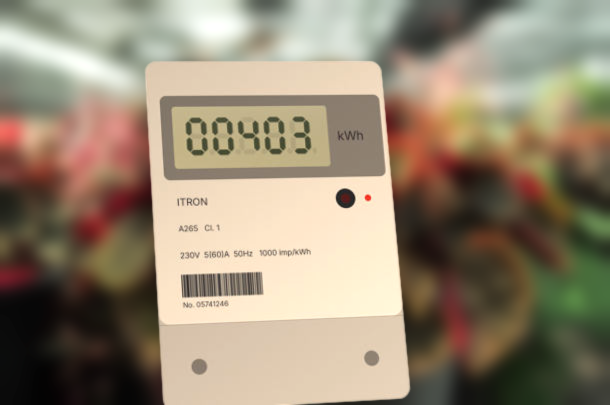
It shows {"value": 403, "unit": "kWh"}
